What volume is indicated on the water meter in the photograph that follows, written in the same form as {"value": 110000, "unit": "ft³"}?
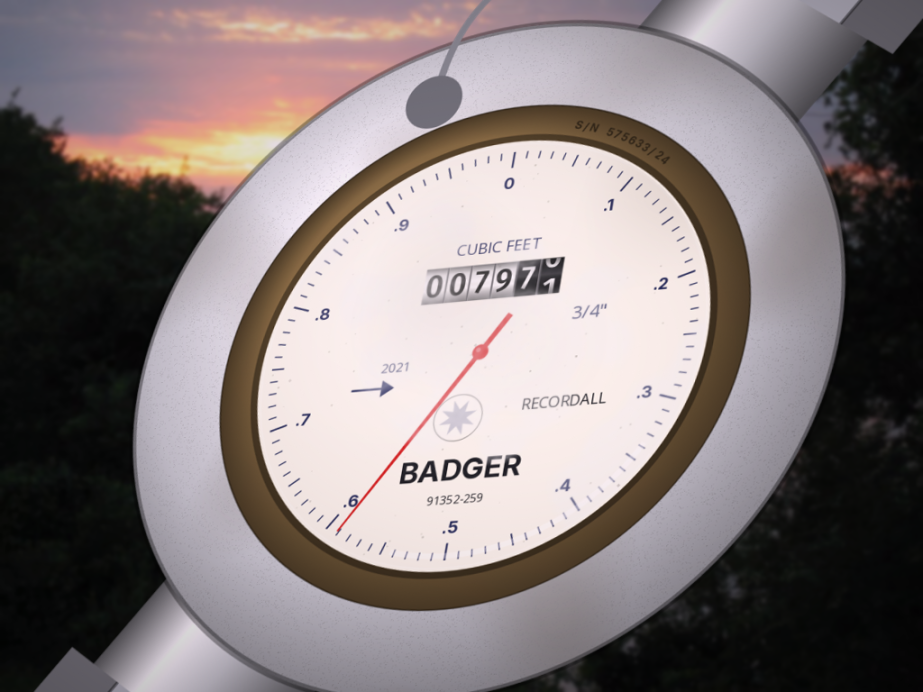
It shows {"value": 7970.59, "unit": "ft³"}
